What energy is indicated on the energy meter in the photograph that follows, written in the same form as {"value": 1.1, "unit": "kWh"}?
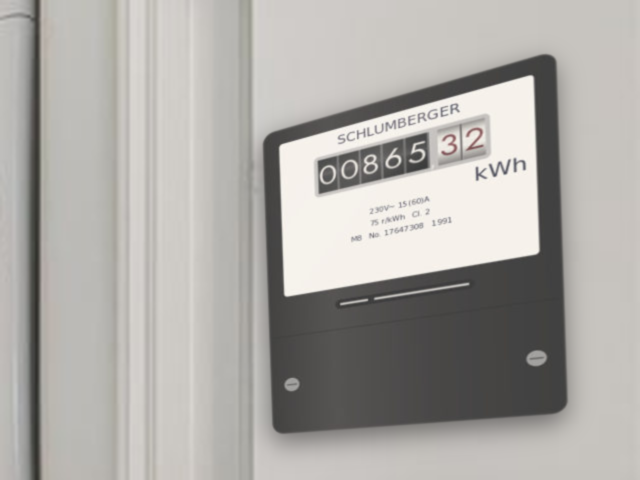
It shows {"value": 865.32, "unit": "kWh"}
